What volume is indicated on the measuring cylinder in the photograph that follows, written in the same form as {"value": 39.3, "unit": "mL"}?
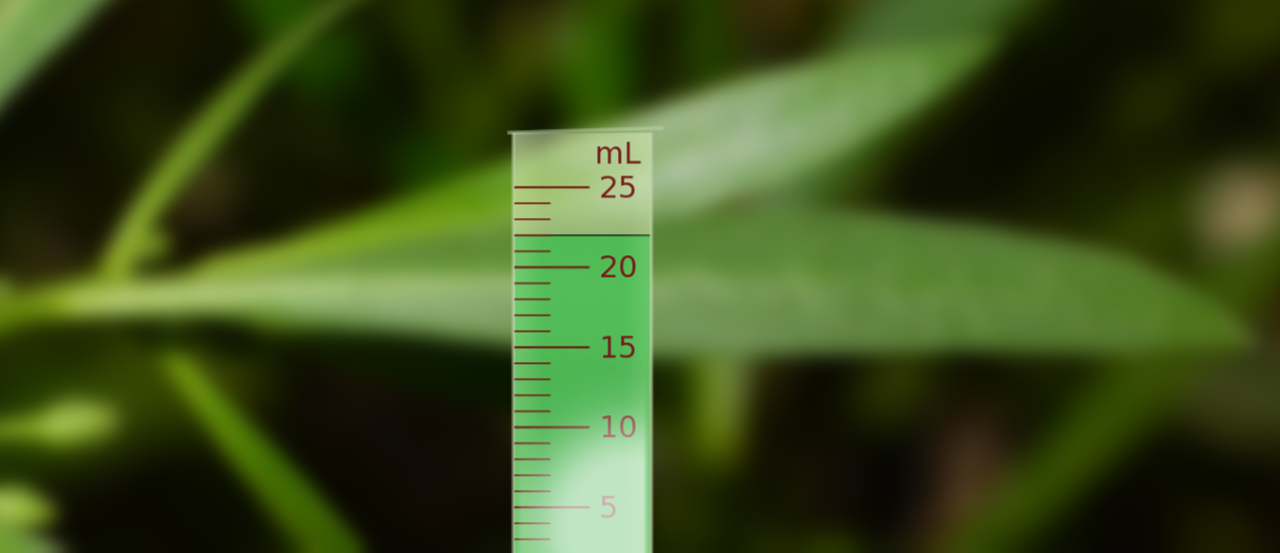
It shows {"value": 22, "unit": "mL"}
